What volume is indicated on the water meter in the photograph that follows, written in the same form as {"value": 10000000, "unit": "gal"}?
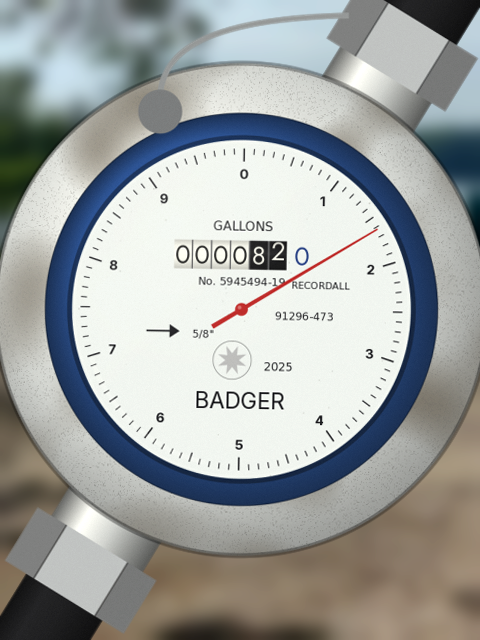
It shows {"value": 821.6, "unit": "gal"}
